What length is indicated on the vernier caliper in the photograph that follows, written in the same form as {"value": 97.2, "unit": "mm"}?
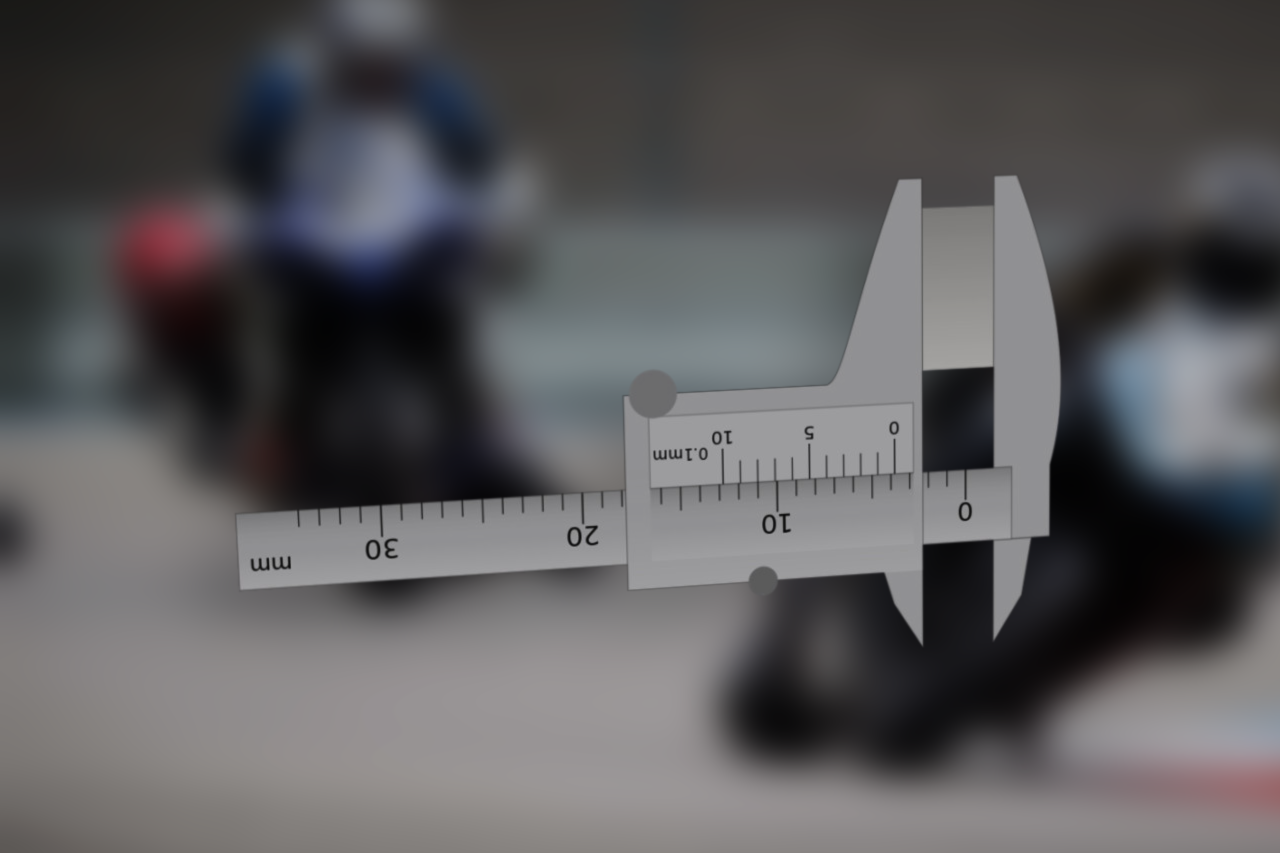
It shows {"value": 3.8, "unit": "mm"}
